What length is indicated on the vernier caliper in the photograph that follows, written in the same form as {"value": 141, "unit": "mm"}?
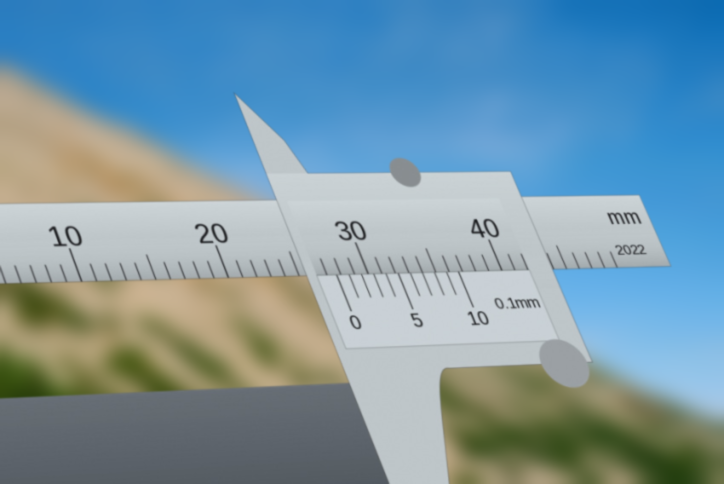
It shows {"value": 27.7, "unit": "mm"}
